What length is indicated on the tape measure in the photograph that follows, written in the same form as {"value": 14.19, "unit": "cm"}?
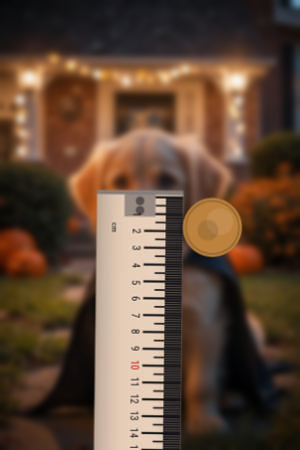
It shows {"value": 3.5, "unit": "cm"}
